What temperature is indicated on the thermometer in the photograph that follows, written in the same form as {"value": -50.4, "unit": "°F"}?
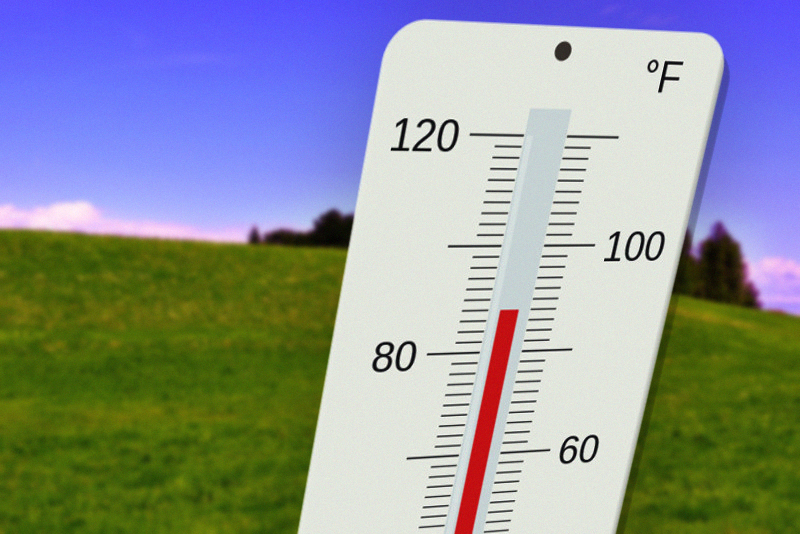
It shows {"value": 88, "unit": "°F"}
